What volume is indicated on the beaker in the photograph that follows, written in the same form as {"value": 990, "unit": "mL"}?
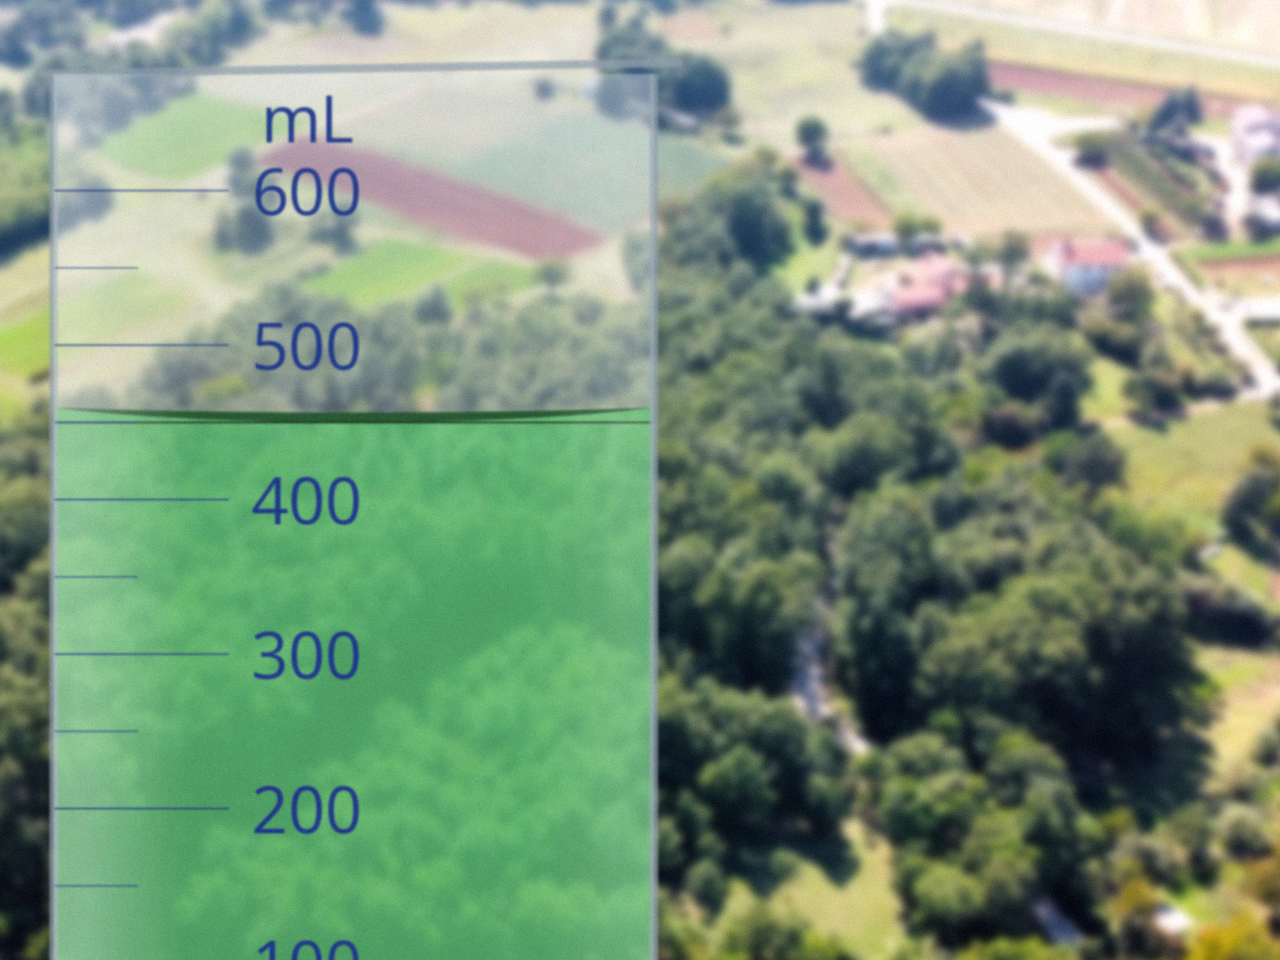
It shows {"value": 450, "unit": "mL"}
